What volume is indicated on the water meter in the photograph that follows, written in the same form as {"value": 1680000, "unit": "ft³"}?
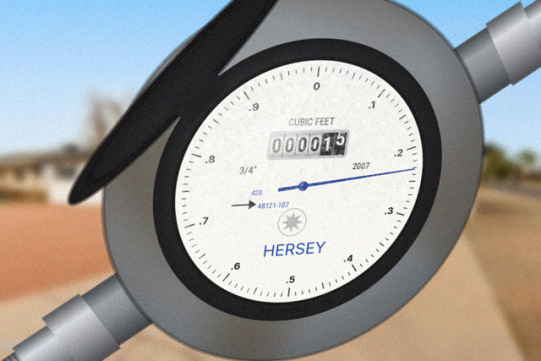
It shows {"value": 15.23, "unit": "ft³"}
